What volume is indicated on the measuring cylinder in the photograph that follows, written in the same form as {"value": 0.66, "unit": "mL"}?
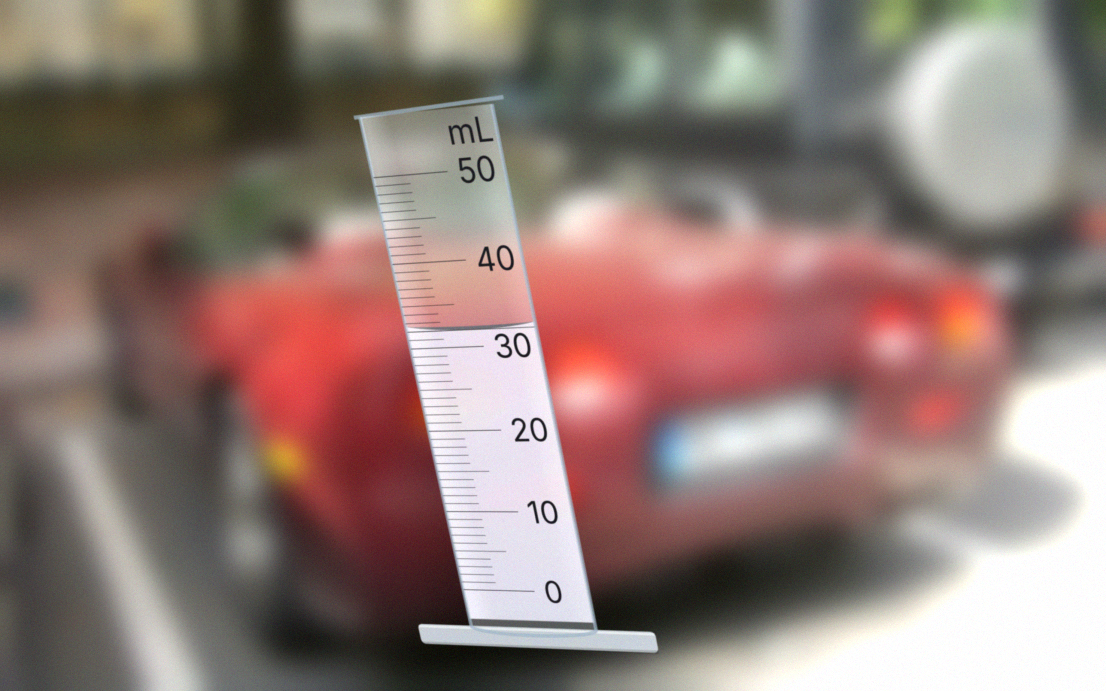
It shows {"value": 32, "unit": "mL"}
